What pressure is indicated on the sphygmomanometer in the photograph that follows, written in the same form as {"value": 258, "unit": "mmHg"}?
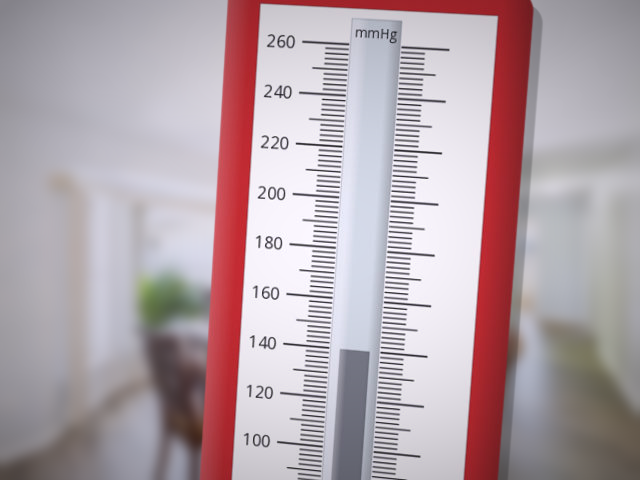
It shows {"value": 140, "unit": "mmHg"}
